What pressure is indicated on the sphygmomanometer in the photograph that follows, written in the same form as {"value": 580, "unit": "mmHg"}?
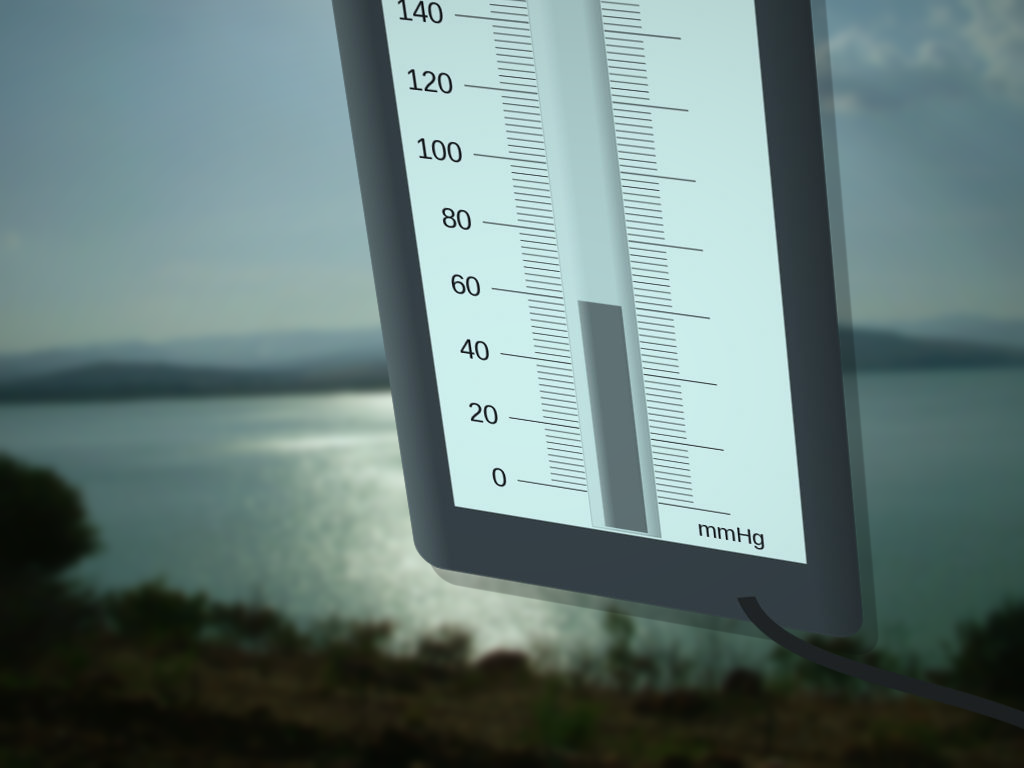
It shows {"value": 60, "unit": "mmHg"}
